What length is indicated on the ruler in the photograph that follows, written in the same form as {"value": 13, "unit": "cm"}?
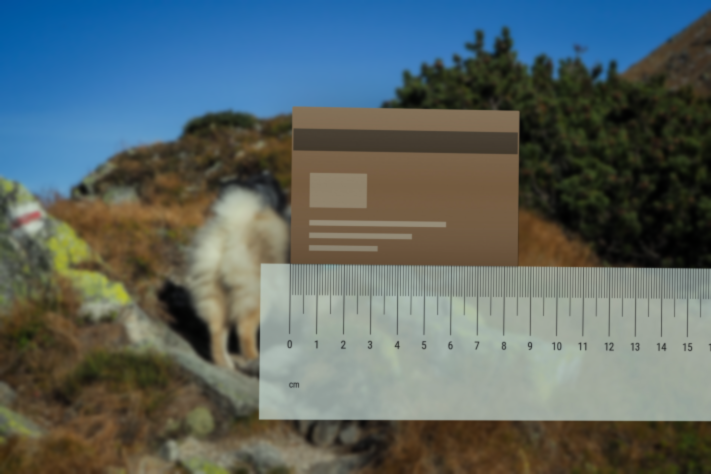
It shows {"value": 8.5, "unit": "cm"}
